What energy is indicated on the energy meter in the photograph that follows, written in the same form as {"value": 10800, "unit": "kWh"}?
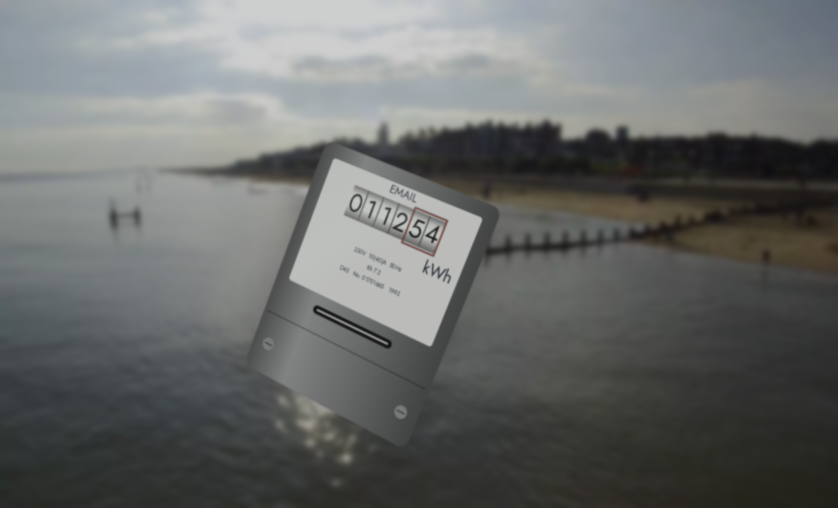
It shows {"value": 112.54, "unit": "kWh"}
